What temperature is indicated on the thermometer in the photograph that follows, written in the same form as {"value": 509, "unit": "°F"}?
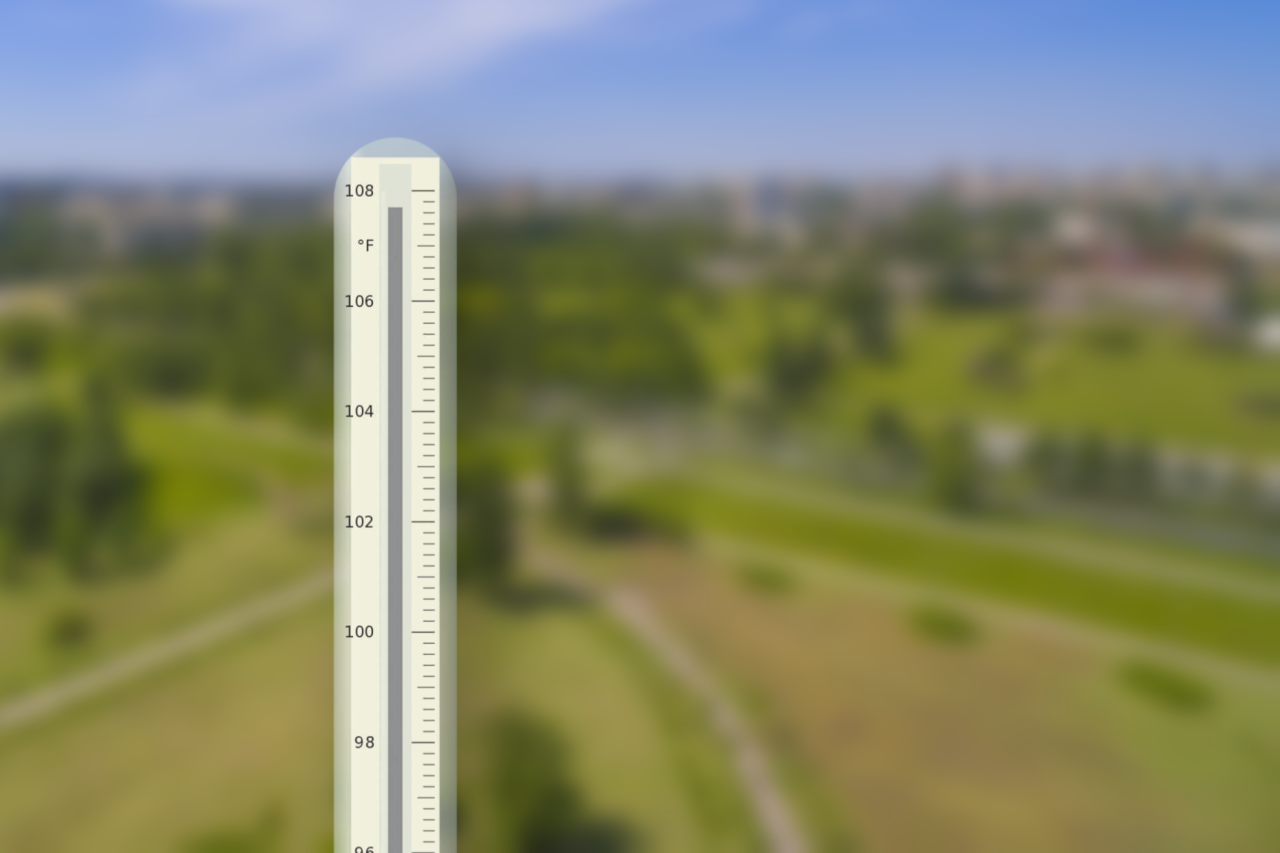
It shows {"value": 107.7, "unit": "°F"}
